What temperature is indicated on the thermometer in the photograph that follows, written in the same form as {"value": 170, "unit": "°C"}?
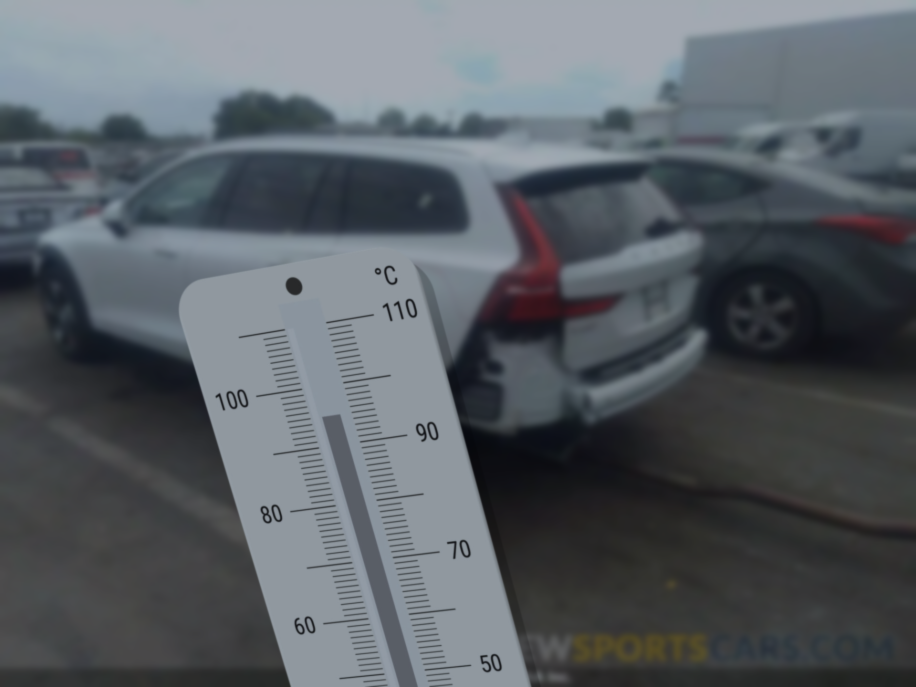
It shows {"value": 95, "unit": "°C"}
